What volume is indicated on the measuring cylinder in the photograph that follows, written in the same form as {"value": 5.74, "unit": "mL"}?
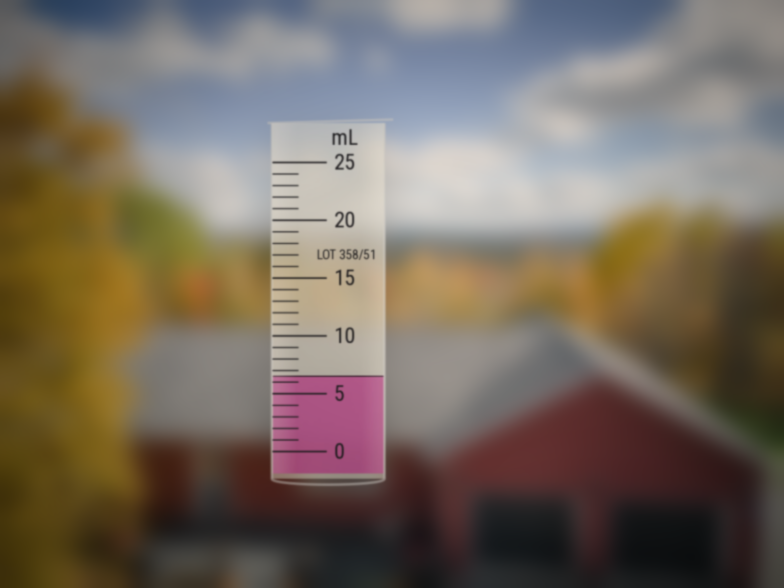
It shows {"value": 6.5, "unit": "mL"}
